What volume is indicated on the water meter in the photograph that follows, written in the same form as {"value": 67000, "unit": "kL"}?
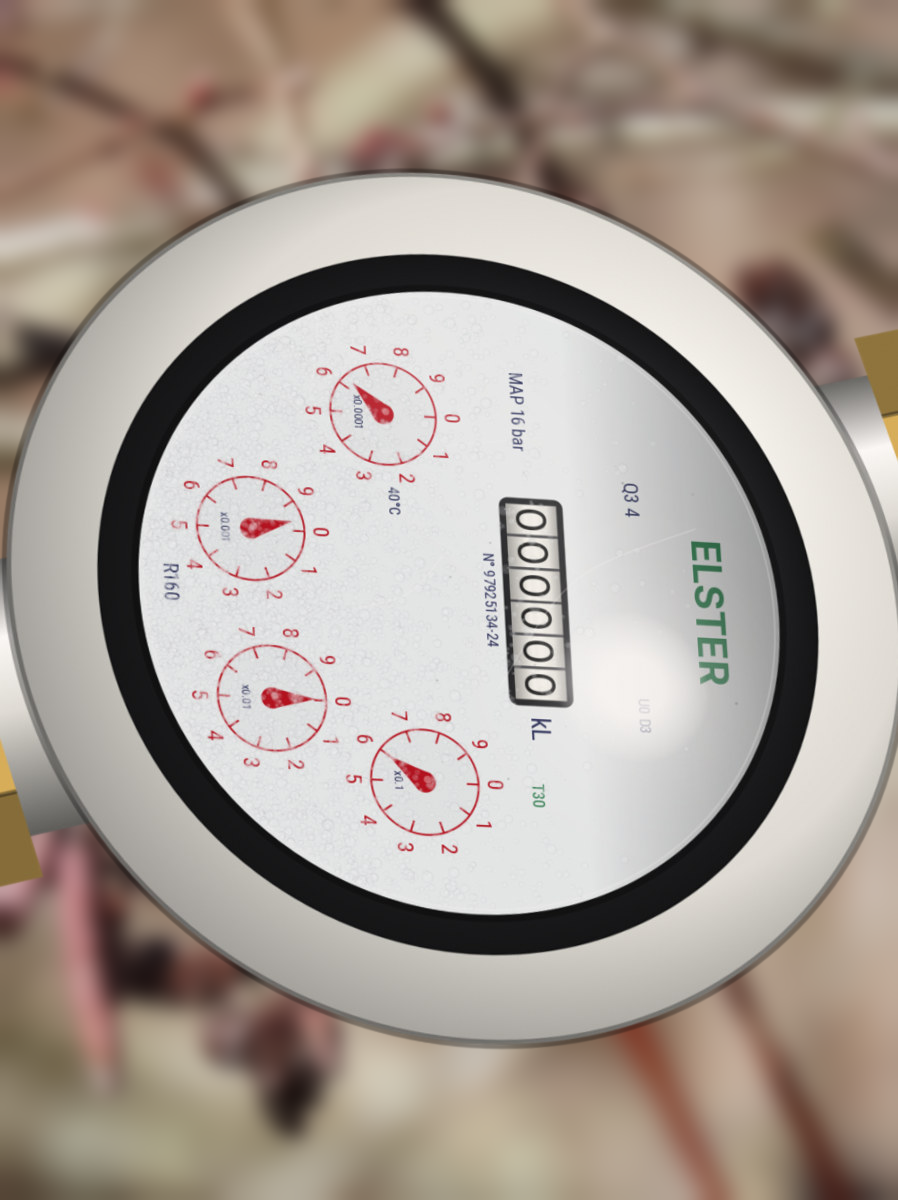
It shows {"value": 0.5996, "unit": "kL"}
